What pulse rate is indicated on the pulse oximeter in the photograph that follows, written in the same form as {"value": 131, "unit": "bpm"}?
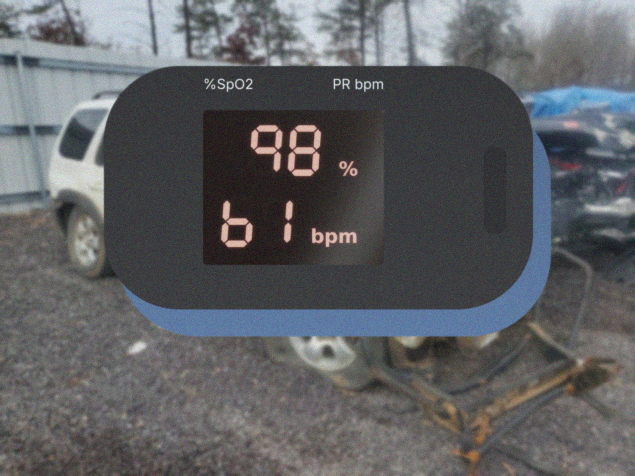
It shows {"value": 61, "unit": "bpm"}
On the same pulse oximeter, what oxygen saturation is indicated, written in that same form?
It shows {"value": 98, "unit": "%"}
